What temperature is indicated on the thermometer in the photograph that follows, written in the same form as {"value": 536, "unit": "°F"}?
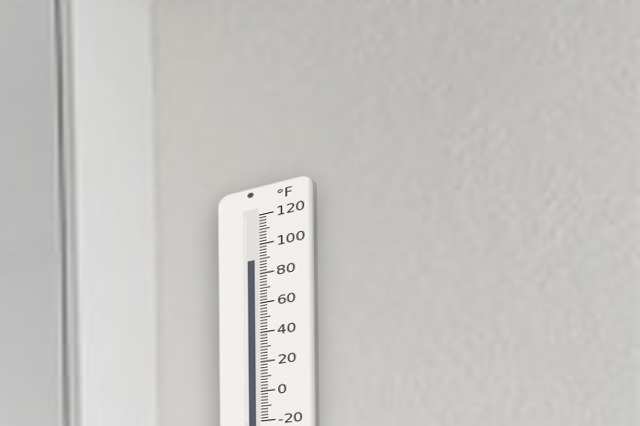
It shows {"value": 90, "unit": "°F"}
